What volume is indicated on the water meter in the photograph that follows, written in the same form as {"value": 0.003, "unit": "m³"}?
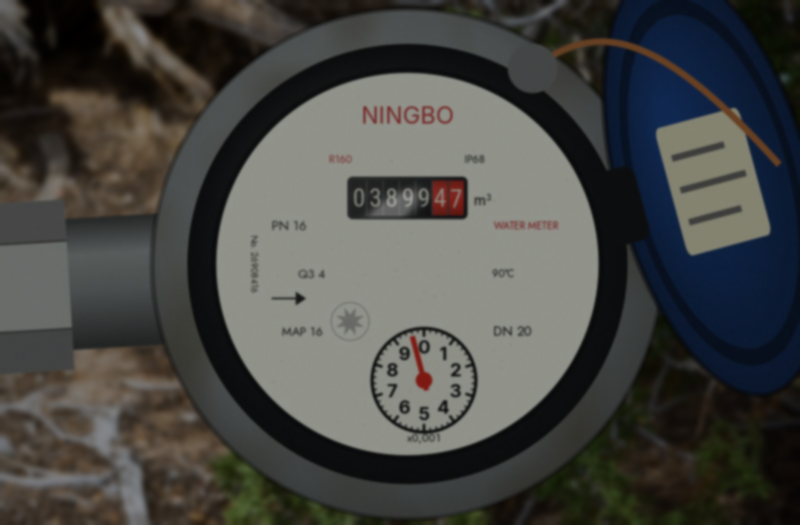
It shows {"value": 3899.469, "unit": "m³"}
